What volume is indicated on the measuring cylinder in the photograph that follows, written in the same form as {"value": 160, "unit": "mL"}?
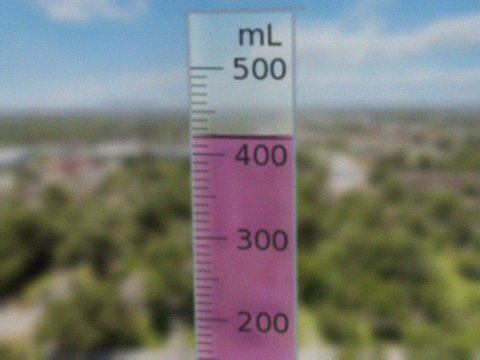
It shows {"value": 420, "unit": "mL"}
